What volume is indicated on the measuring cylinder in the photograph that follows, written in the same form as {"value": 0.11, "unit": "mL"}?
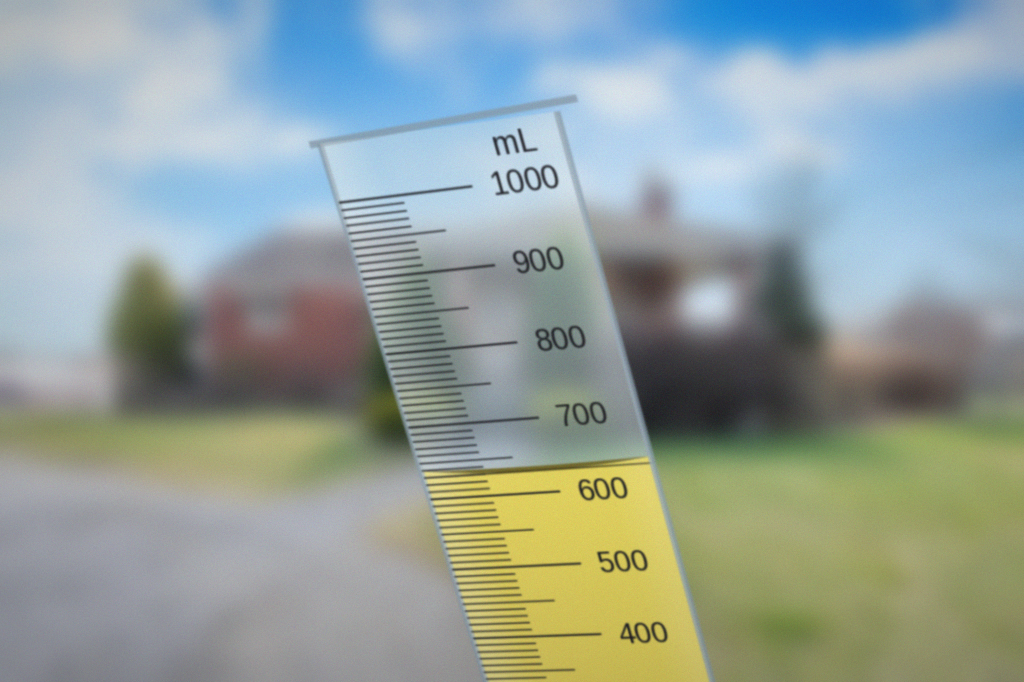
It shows {"value": 630, "unit": "mL"}
